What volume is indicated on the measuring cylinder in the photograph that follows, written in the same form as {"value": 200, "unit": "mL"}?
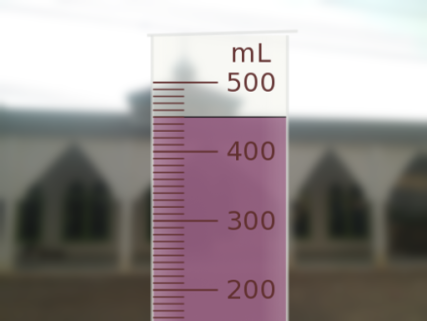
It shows {"value": 450, "unit": "mL"}
